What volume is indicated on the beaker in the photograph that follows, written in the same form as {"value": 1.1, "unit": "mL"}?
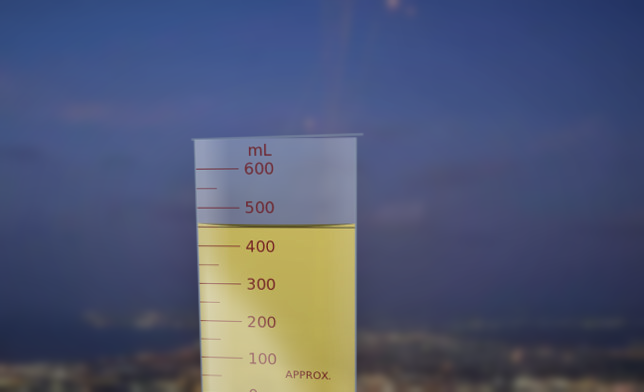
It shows {"value": 450, "unit": "mL"}
